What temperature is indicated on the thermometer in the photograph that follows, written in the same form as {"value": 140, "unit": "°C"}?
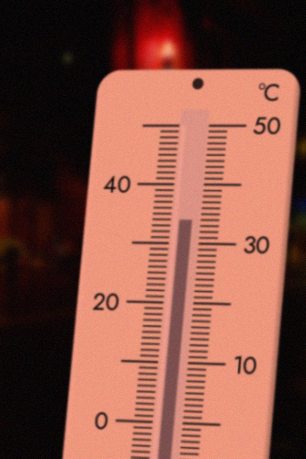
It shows {"value": 34, "unit": "°C"}
